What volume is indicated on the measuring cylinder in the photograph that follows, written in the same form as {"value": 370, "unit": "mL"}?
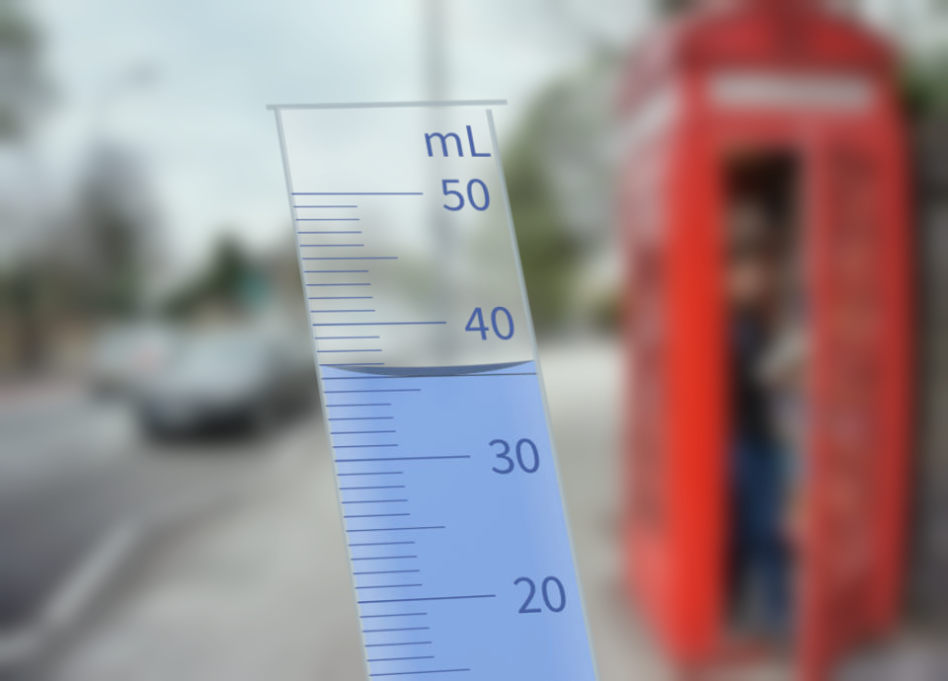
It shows {"value": 36, "unit": "mL"}
